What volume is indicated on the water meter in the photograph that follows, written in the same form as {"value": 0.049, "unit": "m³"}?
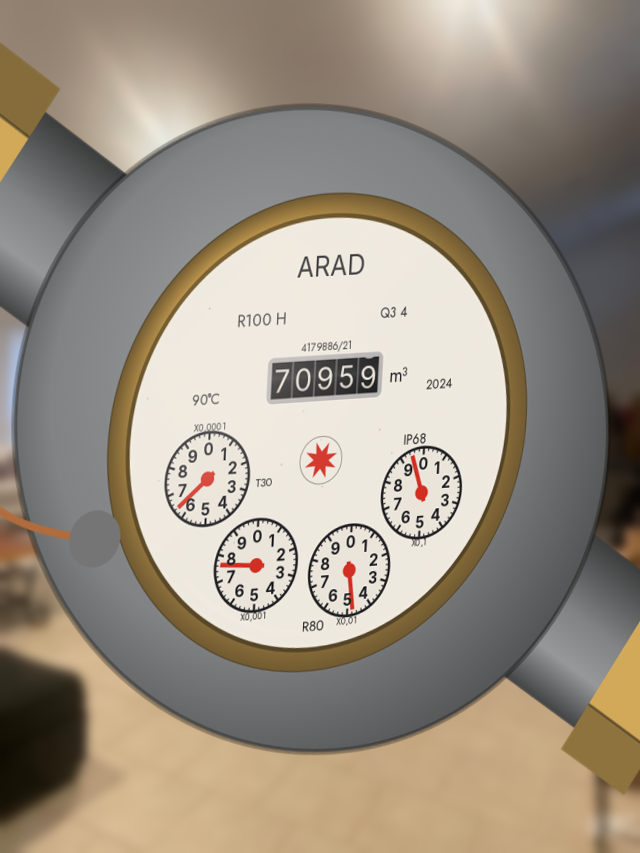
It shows {"value": 70958.9476, "unit": "m³"}
